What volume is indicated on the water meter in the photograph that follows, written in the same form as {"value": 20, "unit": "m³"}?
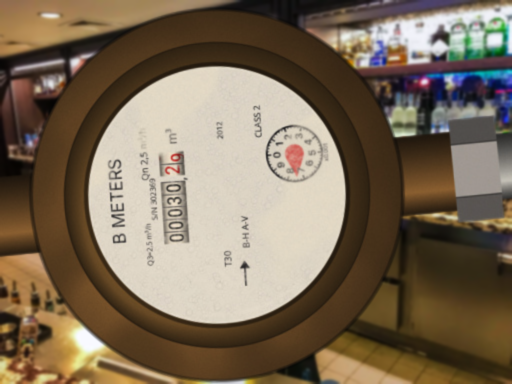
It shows {"value": 30.287, "unit": "m³"}
